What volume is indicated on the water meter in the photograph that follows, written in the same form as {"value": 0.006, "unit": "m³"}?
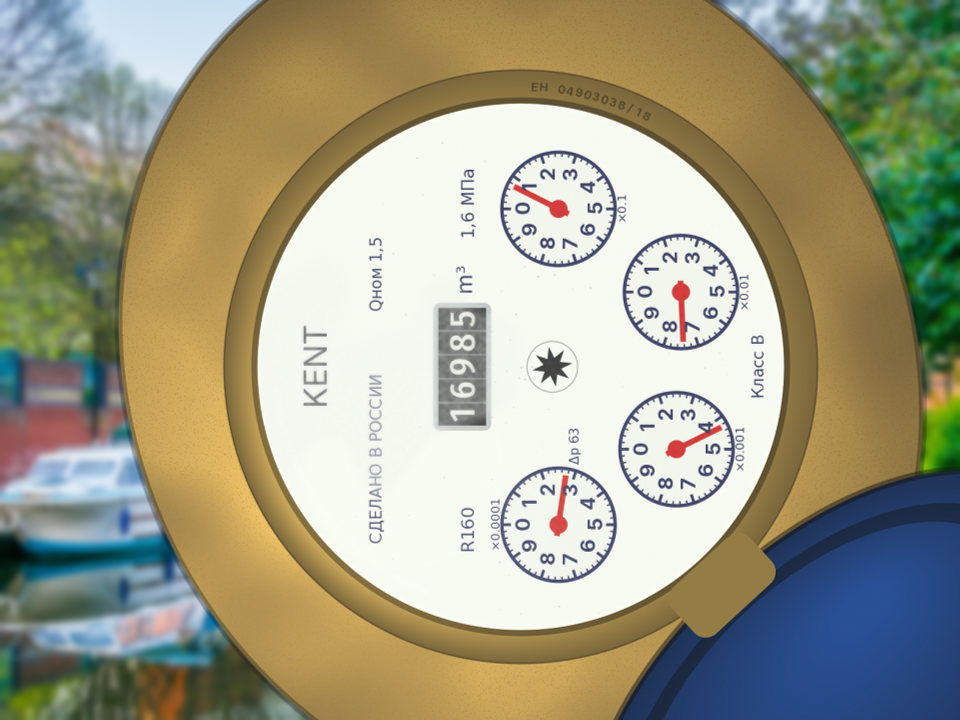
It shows {"value": 16985.0742, "unit": "m³"}
